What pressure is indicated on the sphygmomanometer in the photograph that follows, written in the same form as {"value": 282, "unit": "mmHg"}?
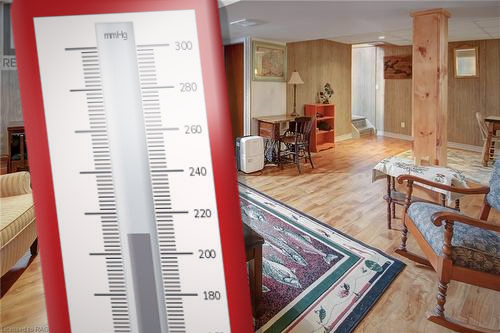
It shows {"value": 210, "unit": "mmHg"}
